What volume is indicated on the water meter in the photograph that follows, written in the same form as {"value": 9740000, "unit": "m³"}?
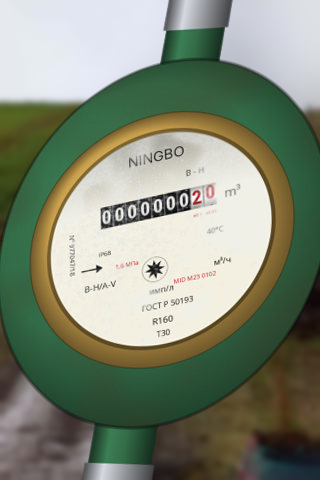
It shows {"value": 0.20, "unit": "m³"}
